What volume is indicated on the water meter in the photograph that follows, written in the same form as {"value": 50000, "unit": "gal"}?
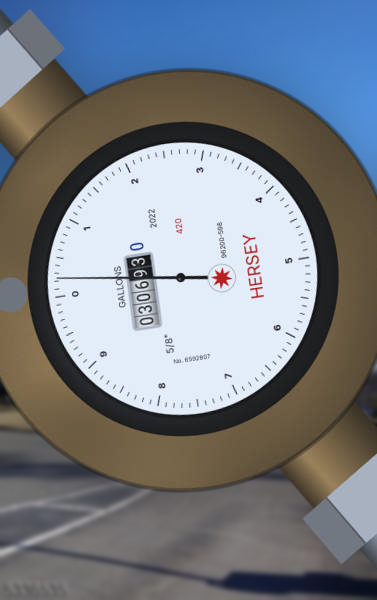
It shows {"value": 306930.2, "unit": "gal"}
